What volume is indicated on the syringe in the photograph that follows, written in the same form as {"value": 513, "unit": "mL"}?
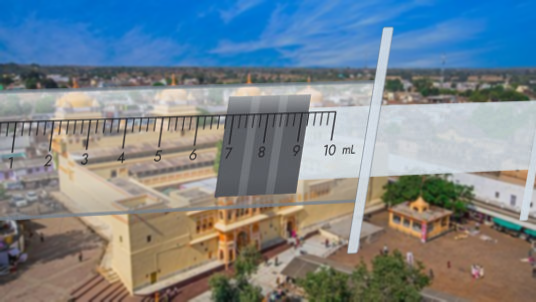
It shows {"value": 6.8, "unit": "mL"}
